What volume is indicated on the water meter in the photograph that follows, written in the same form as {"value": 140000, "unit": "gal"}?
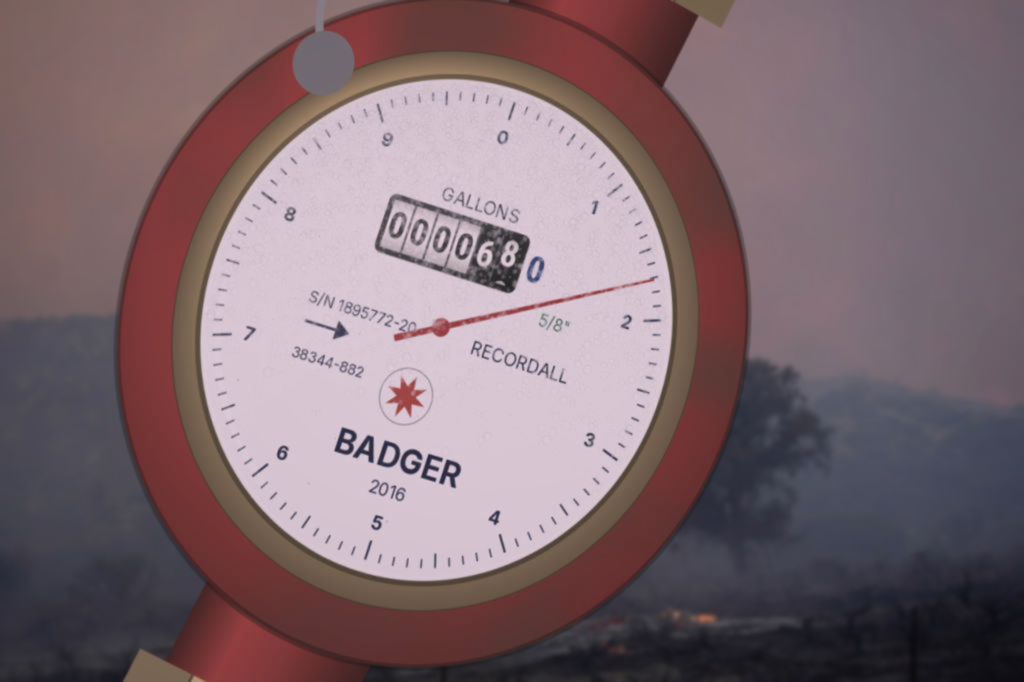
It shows {"value": 681.7, "unit": "gal"}
